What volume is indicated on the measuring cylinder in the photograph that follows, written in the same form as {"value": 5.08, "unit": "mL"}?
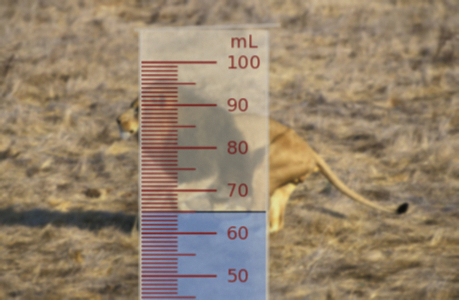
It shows {"value": 65, "unit": "mL"}
